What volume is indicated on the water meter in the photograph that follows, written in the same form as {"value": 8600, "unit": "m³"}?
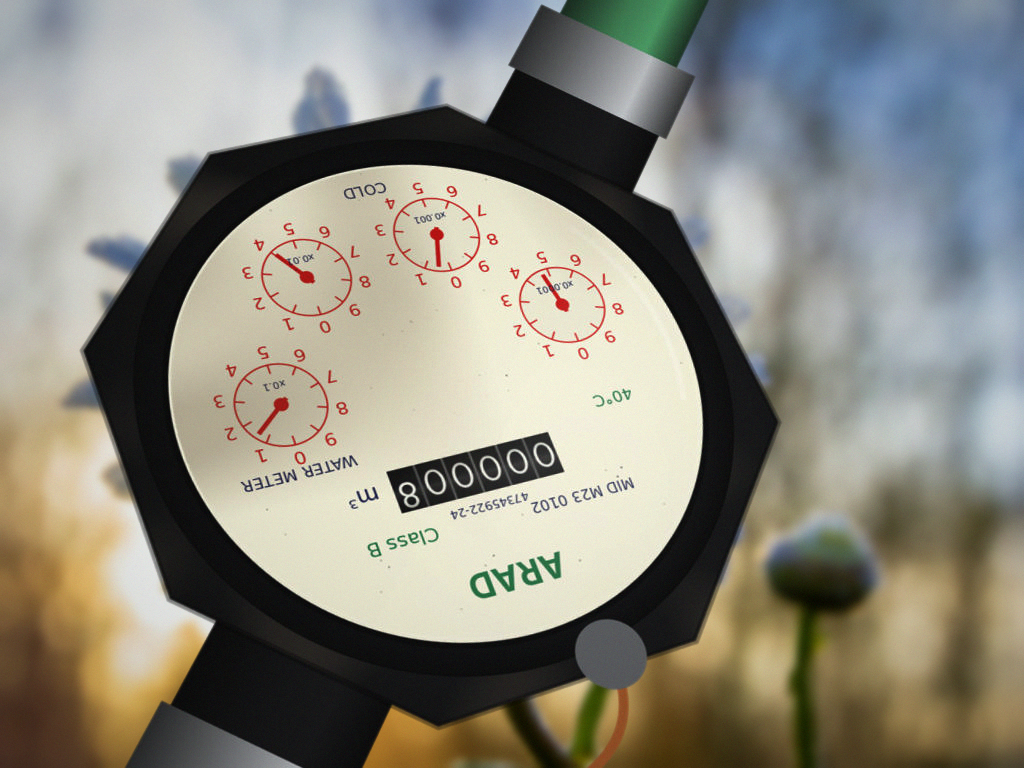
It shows {"value": 8.1404, "unit": "m³"}
